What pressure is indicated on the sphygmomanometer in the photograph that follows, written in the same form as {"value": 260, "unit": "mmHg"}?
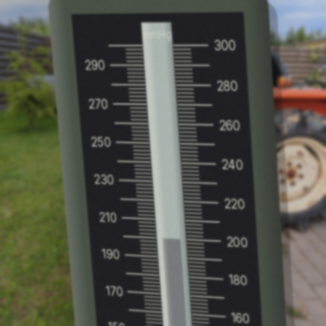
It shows {"value": 200, "unit": "mmHg"}
